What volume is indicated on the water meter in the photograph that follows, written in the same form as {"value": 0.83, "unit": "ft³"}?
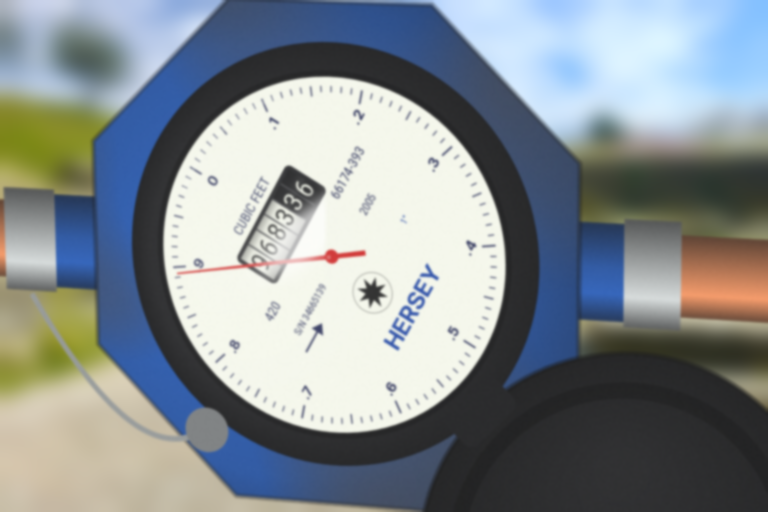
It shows {"value": 968335.89, "unit": "ft³"}
